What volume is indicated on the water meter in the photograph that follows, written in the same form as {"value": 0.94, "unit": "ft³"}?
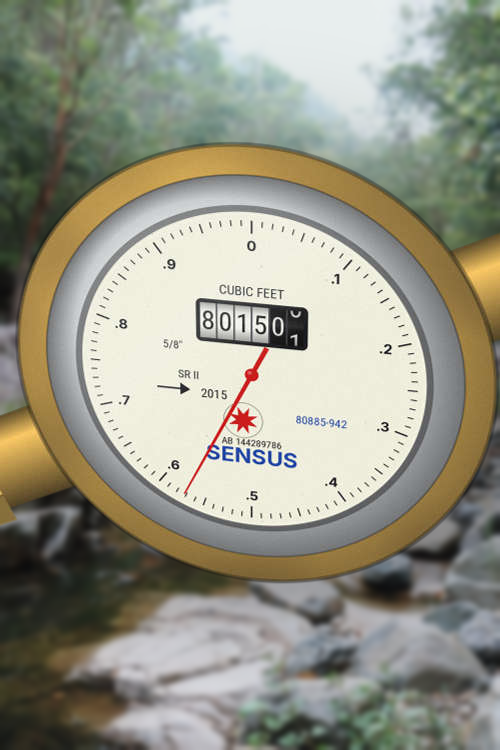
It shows {"value": 801500.57, "unit": "ft³"}
